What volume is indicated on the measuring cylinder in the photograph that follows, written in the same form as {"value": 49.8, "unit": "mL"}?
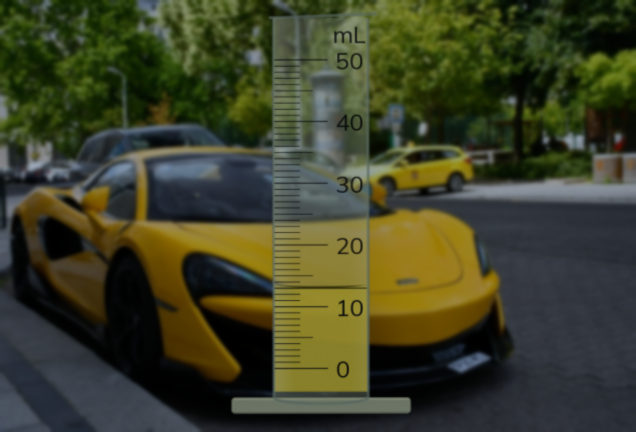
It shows {"value": 13, "unit": "mL"}
